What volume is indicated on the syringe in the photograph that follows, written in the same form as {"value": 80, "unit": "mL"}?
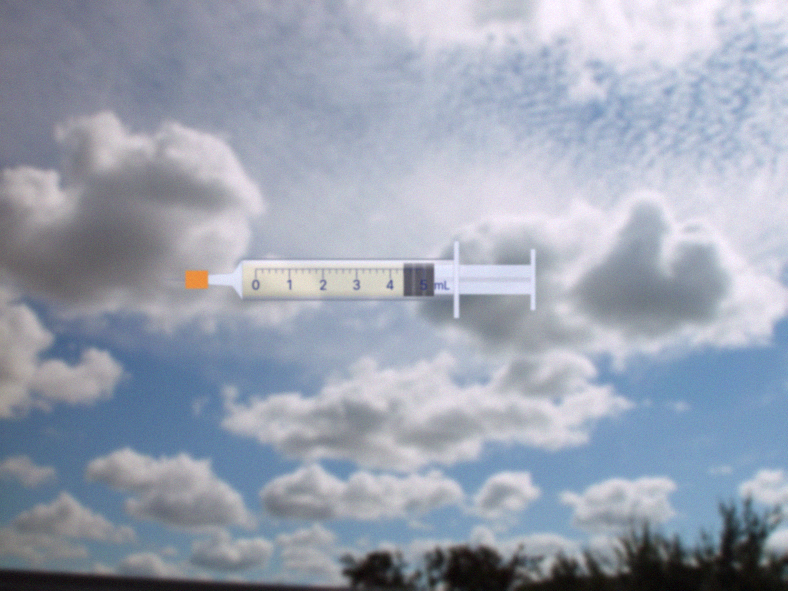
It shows {"value": 4.4, "unit": "mL"}
